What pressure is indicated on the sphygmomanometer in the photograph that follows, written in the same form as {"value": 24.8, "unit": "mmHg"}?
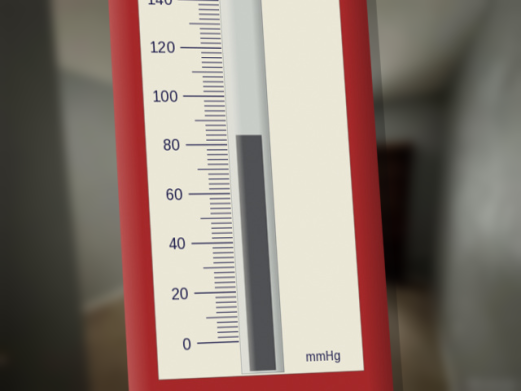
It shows {"value": 84, "unit": "mmHg"}
